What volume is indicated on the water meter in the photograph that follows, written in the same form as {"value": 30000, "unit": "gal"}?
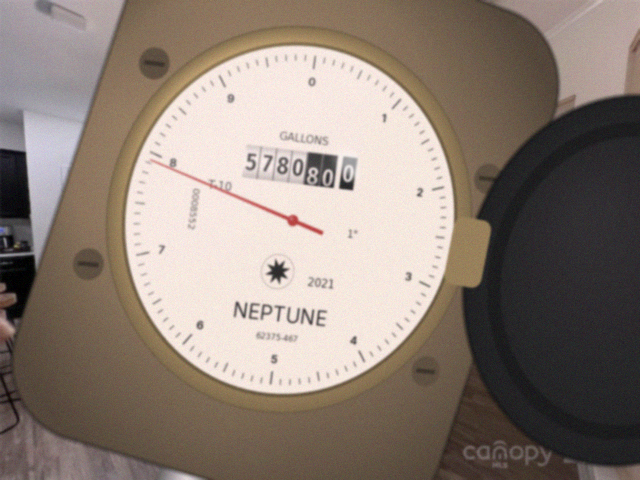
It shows {"value": 5780797.9, "unit": "gal"}
